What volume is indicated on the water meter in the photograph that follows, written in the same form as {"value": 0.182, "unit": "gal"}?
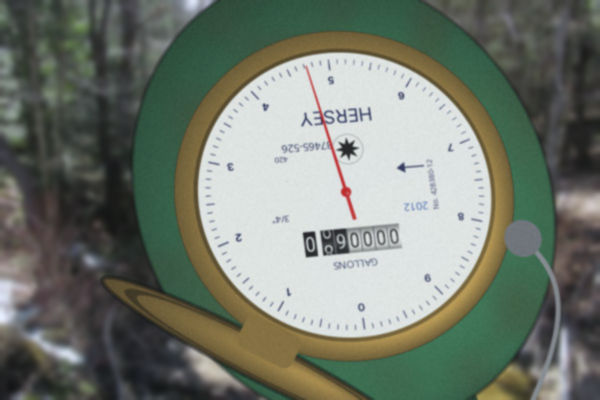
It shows {"value": 684.7, "unit": "gal"}
